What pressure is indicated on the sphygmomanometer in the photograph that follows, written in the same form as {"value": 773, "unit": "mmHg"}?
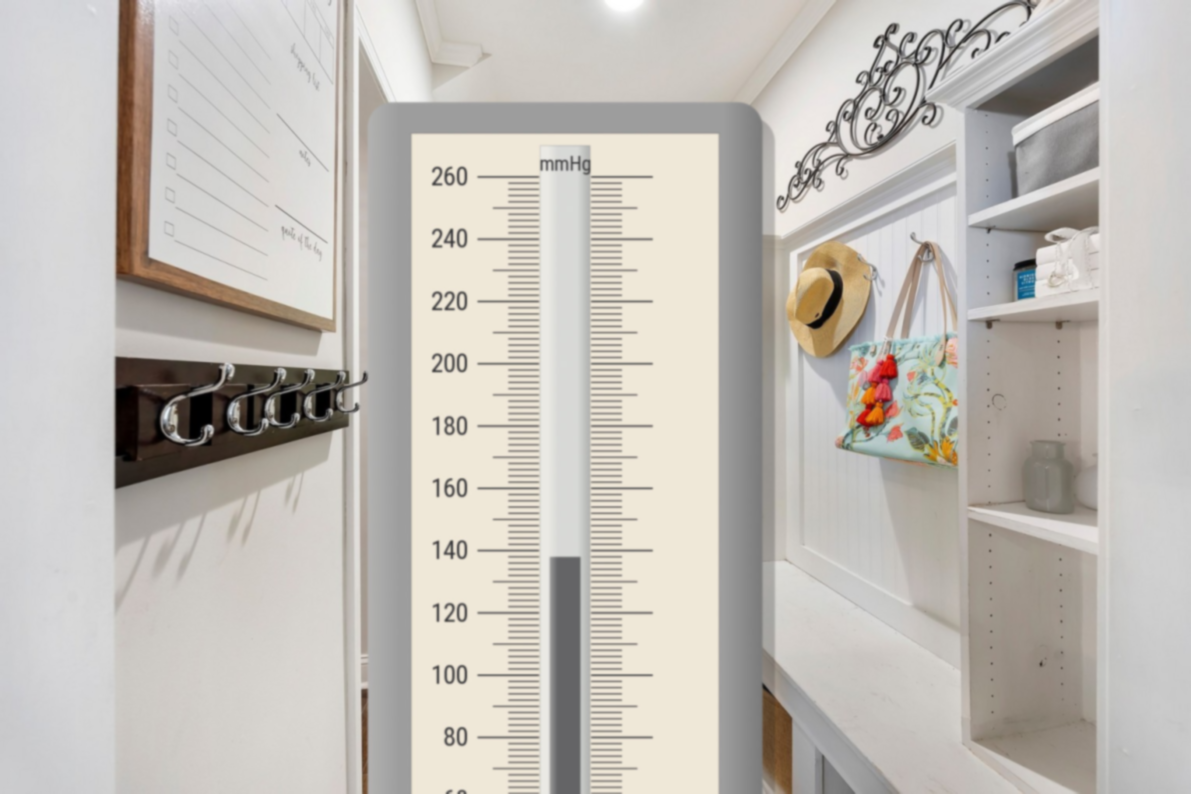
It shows {"value": 138, "unit": "mmHg"}
